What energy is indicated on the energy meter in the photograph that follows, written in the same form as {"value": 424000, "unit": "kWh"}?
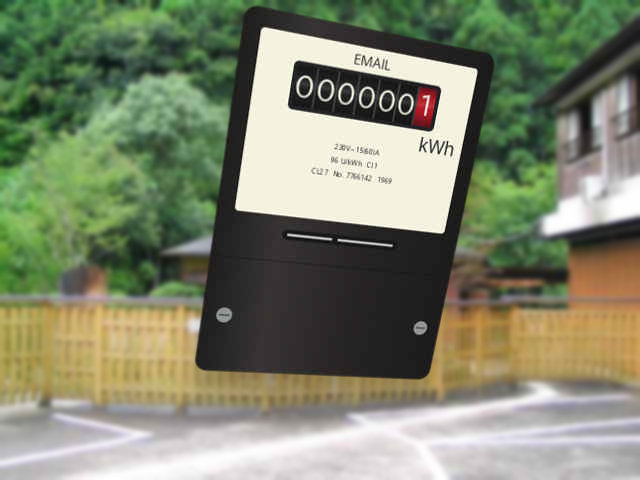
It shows {"value": 0.1, "unit": "kWh"}
